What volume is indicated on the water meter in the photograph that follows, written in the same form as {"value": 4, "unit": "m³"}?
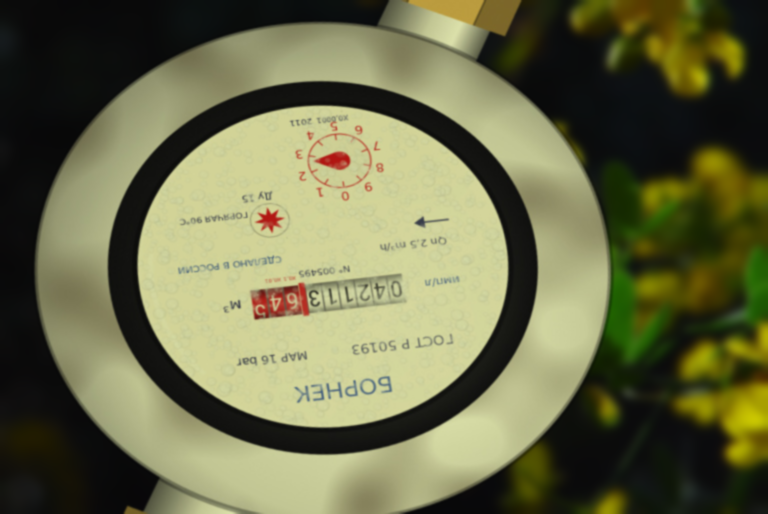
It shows {"value": 42113.6452, "unit": "m³"}
